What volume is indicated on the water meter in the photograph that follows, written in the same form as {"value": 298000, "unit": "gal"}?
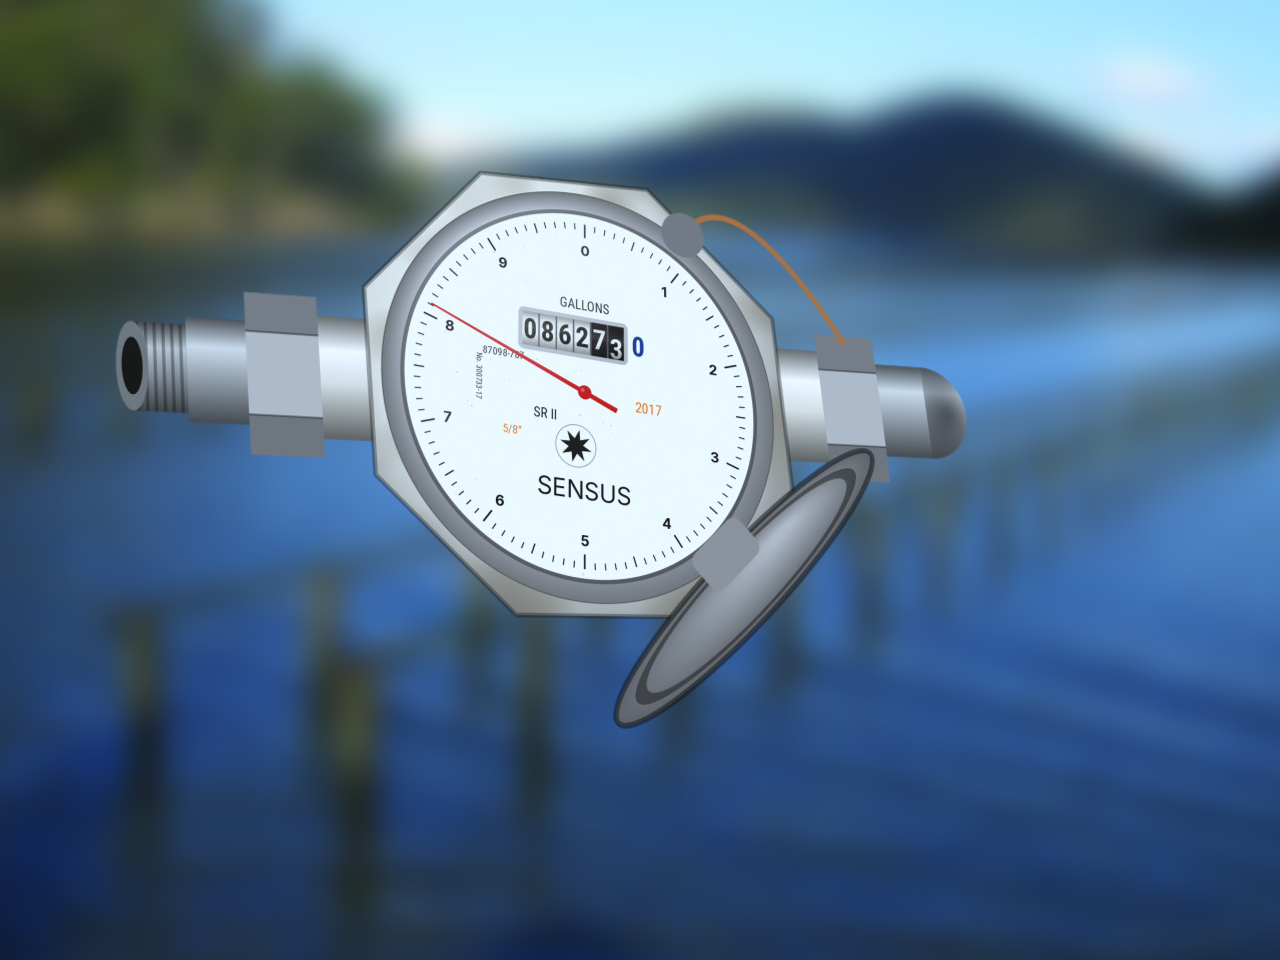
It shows {"value": 862728.1, "unit": "gal"}
